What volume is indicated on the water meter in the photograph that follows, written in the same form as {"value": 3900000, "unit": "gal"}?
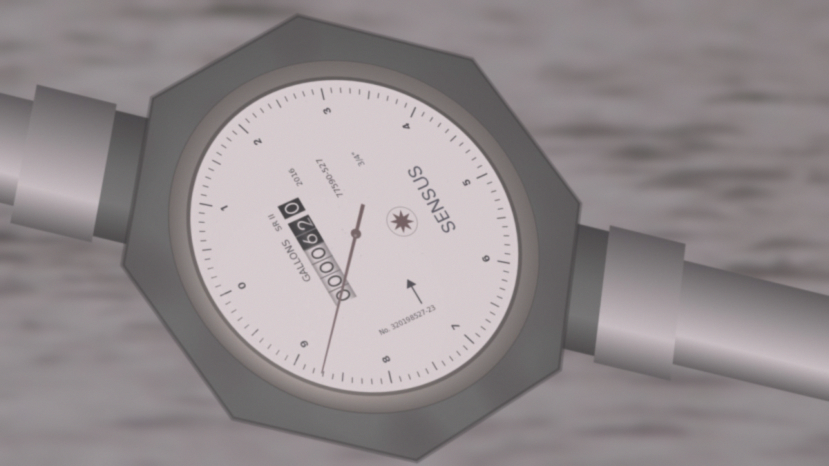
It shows {"value": 618.7, "unit": "gal"}
